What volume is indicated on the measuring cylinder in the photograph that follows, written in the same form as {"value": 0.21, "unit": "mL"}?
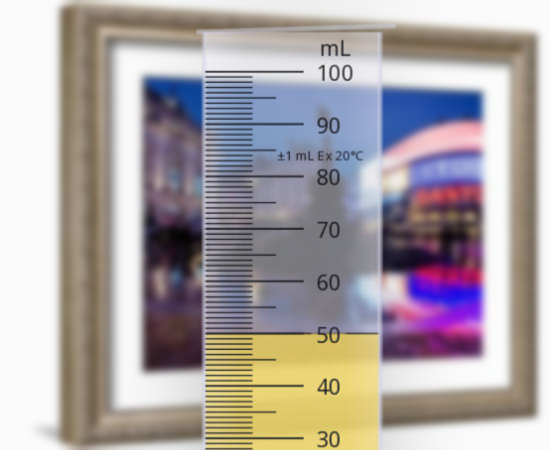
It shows {"value": 50, "unit": "mL"}
